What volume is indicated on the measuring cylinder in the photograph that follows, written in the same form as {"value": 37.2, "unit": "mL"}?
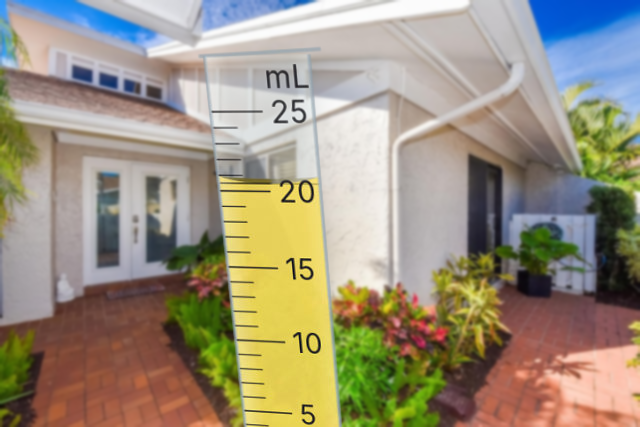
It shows {"value": 20.5, "unit": "mL"}
